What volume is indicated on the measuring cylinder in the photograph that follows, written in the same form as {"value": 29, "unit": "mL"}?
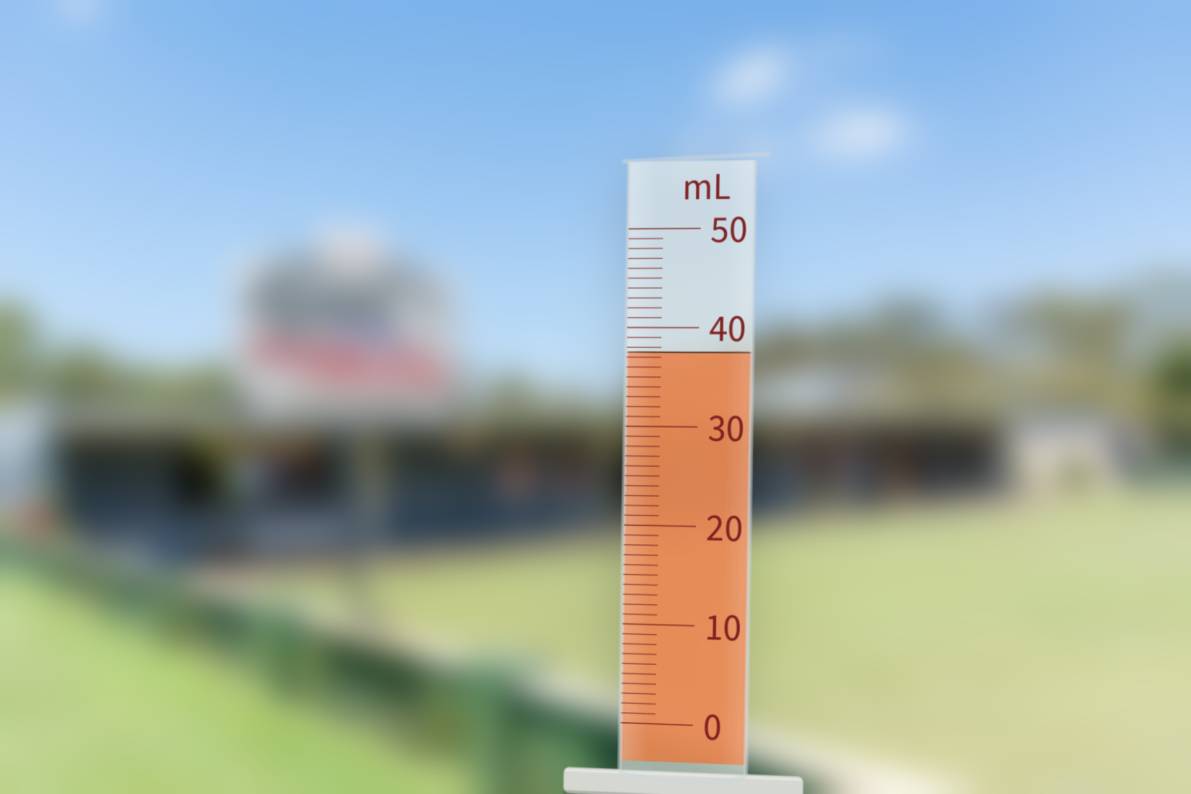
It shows {"value": 37.5, "unit": "mL"}
